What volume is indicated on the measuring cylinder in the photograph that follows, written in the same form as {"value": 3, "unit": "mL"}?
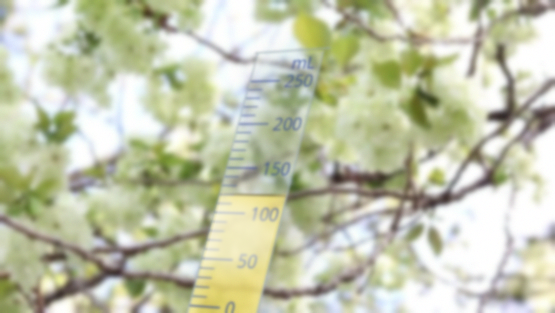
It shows {"value": 120, "unit": "mL"}
